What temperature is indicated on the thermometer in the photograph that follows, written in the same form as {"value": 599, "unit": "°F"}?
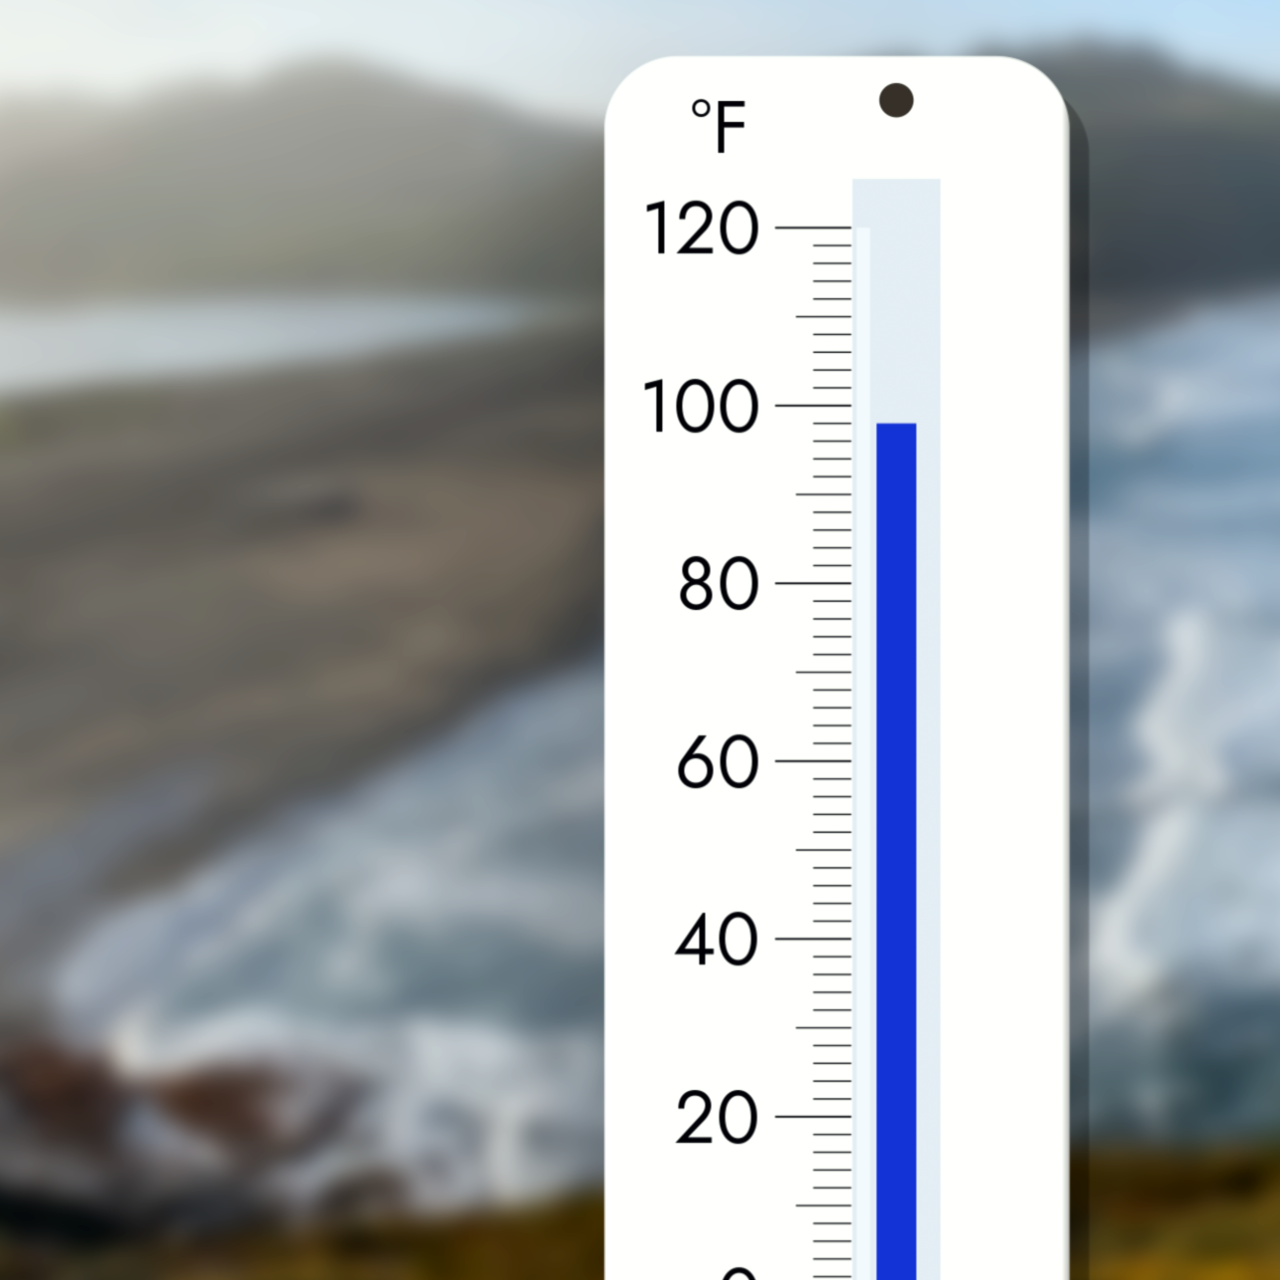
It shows {"value": 98, "unit": "°F"}
